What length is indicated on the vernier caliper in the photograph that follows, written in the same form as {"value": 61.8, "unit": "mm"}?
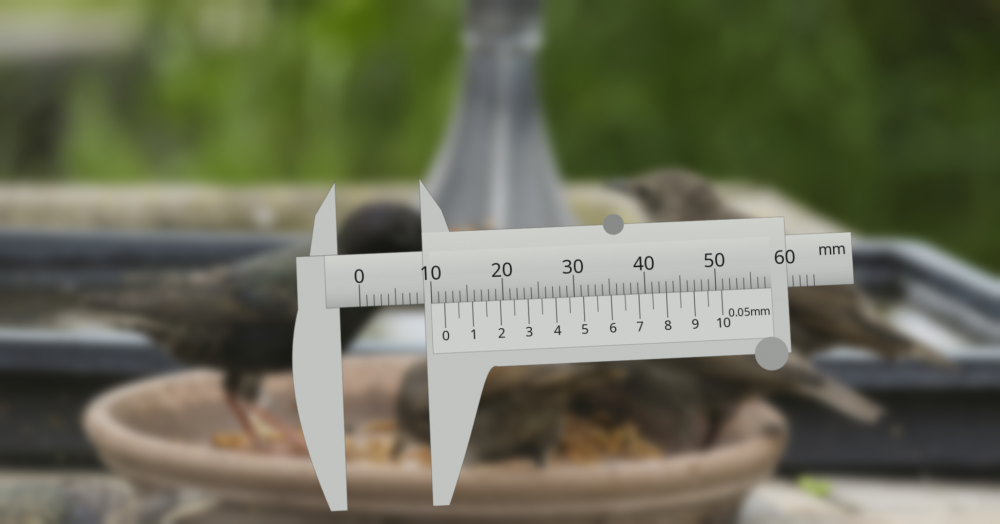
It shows {"value": 11.8, "unit": "mm"}
